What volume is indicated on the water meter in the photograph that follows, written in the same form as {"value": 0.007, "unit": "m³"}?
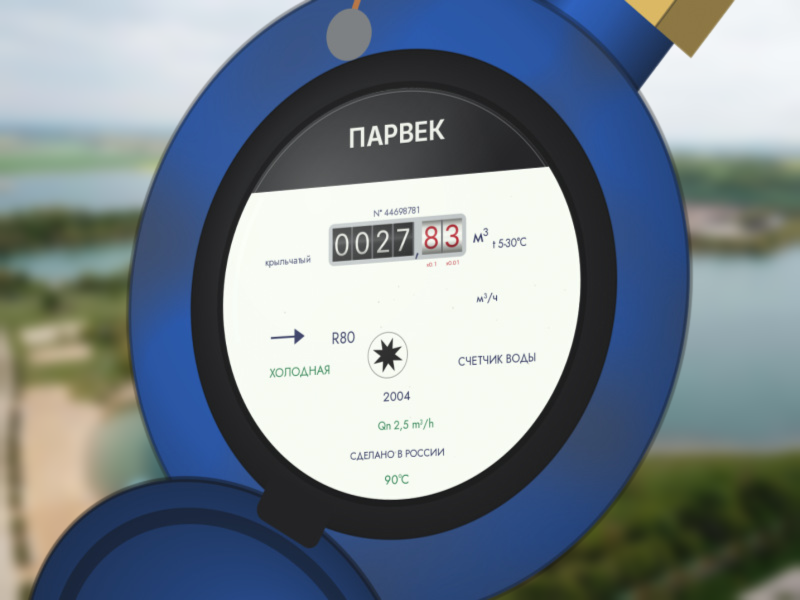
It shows {"value": 27.83, "unit": "m³"}
